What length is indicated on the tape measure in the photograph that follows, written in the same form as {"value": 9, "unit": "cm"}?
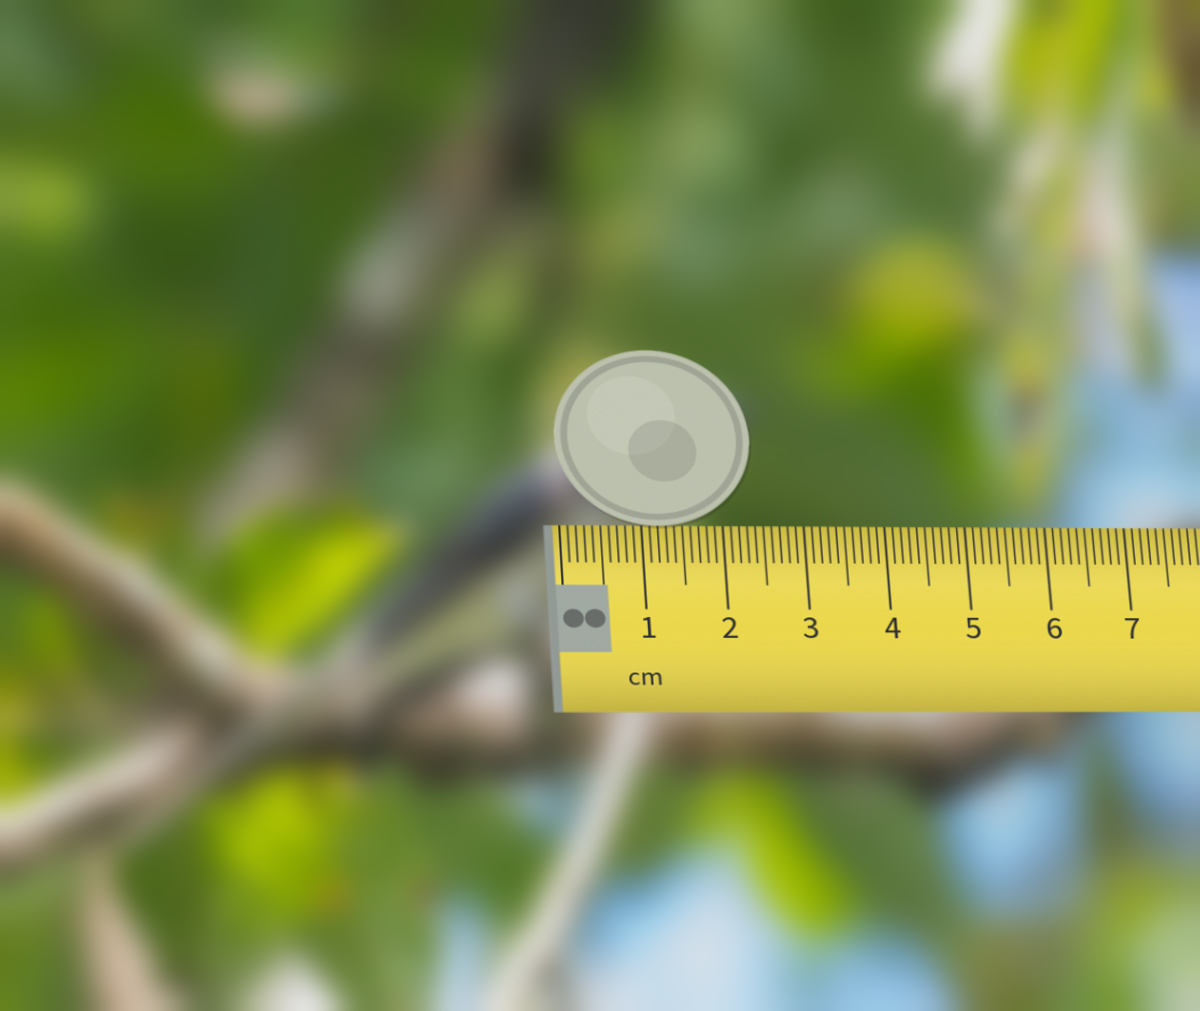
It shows {"value": 2.4, "unit": "cm"}
